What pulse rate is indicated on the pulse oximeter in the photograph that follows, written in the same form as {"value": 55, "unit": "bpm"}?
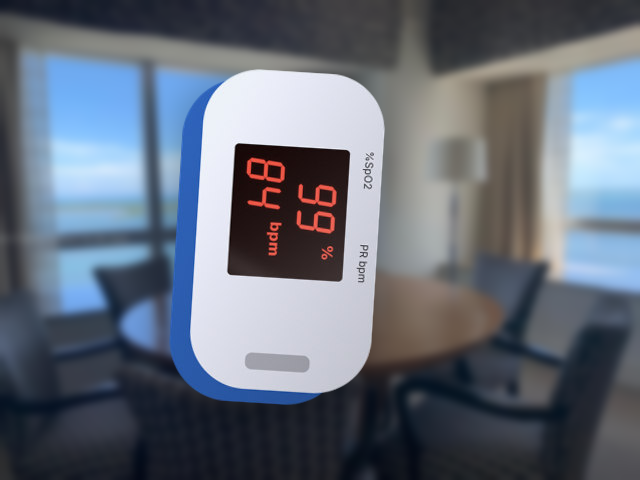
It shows {"value": 84, "unit": "bpm"}
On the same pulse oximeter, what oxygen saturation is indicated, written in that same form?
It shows {"value": 99, "unit": "%"}
